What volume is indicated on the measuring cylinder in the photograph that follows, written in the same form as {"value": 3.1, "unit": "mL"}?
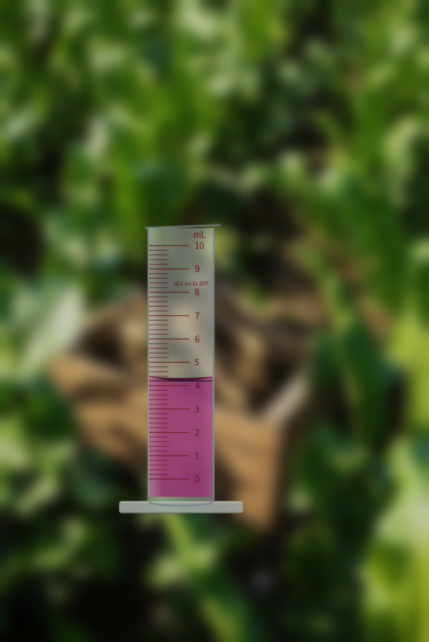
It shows {"value": 4.2, "unit": "mL"}
